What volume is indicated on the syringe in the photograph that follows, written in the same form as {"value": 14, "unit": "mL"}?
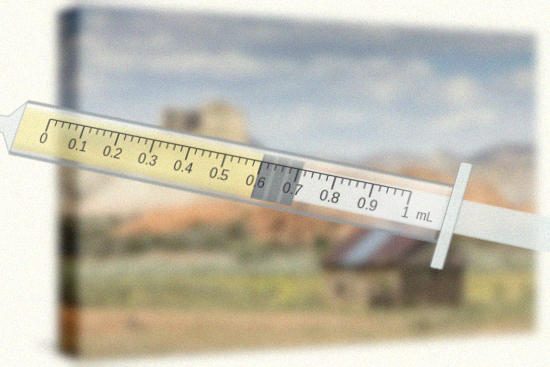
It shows {"value": 0.6, "unit": "mL"}
